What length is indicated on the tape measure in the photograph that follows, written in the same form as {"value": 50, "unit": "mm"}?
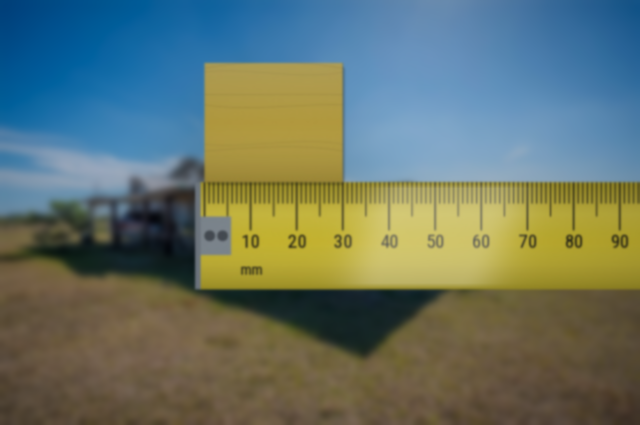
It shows {"value": 30, "unit": "mm"}
